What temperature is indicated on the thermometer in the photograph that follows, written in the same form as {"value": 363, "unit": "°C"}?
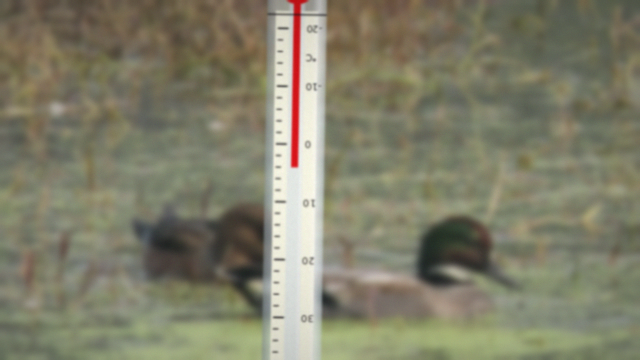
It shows {"value": 4, "unit": "°C"}
